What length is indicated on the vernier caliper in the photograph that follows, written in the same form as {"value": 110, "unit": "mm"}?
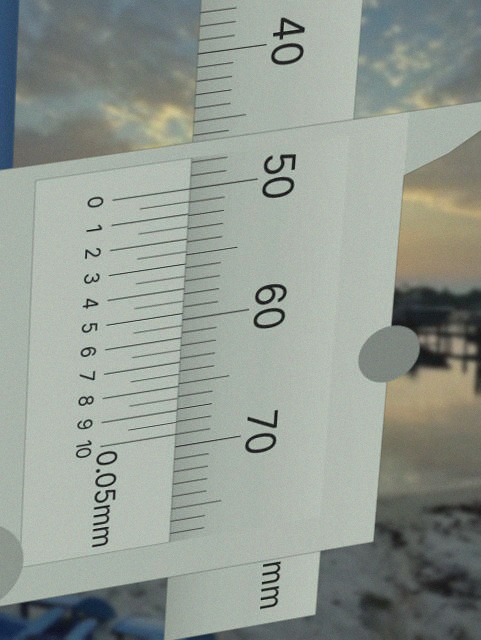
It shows {"value": 50.0, "unit": "mm"}
